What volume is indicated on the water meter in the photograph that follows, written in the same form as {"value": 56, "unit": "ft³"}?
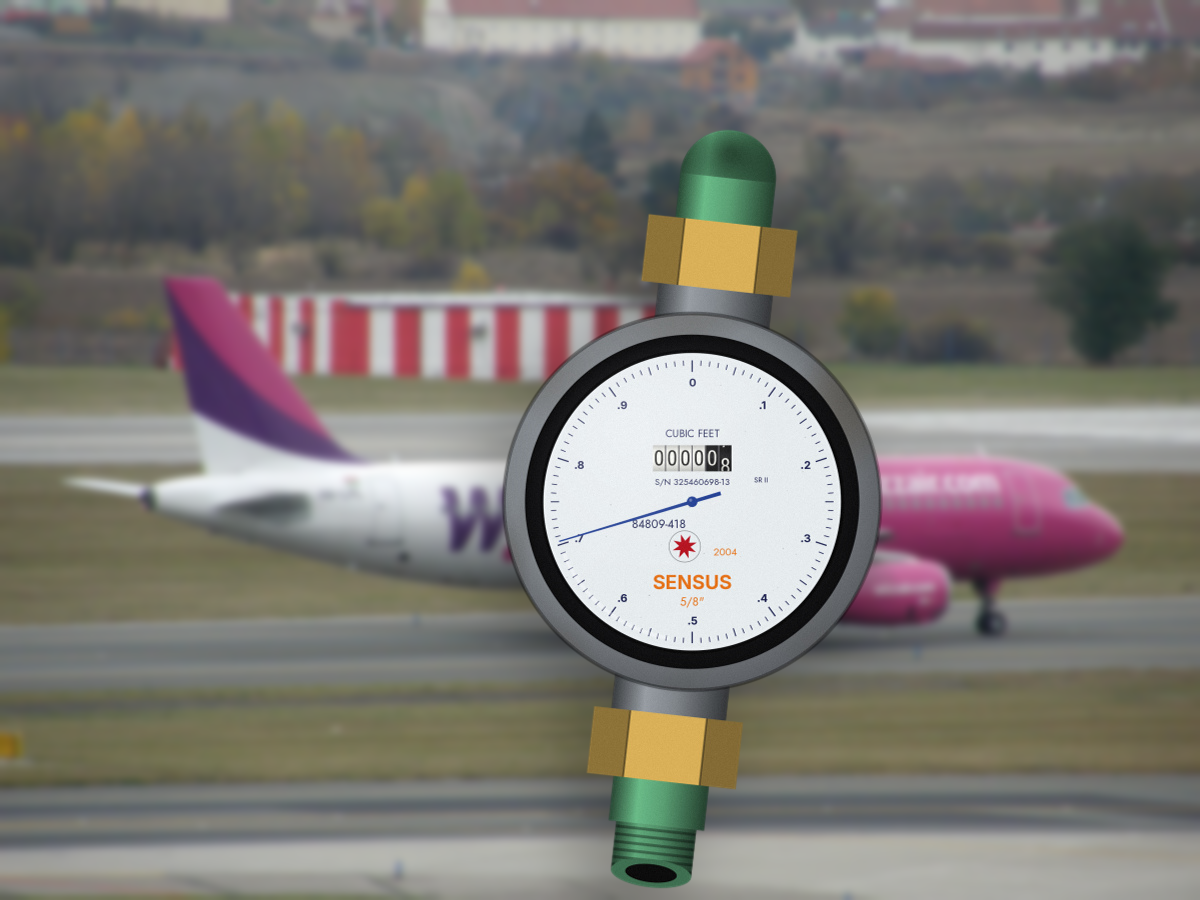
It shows {"value": 7.70, "unit": "ft³"}
